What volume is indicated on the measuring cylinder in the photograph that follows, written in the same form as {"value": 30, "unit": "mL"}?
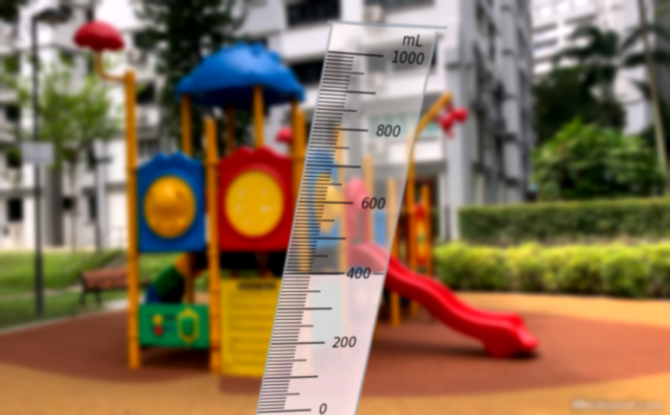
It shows {"value": 400, "unit": "mL"}
